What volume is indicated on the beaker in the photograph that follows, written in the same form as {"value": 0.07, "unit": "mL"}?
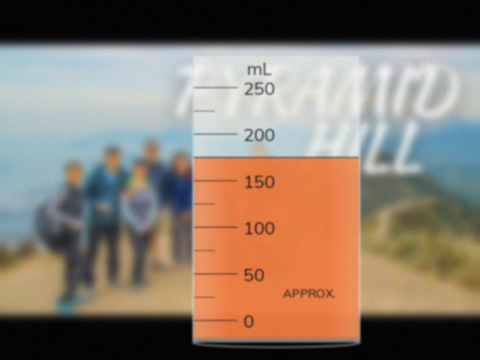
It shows {"value": 175, "unit": "mL"}
